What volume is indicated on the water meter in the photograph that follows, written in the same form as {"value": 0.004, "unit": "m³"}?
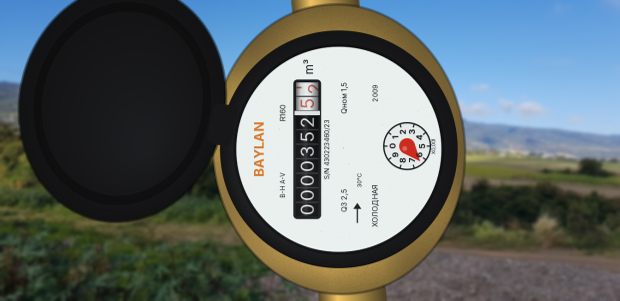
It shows {"value": 352.516, "unit": "m³"}
